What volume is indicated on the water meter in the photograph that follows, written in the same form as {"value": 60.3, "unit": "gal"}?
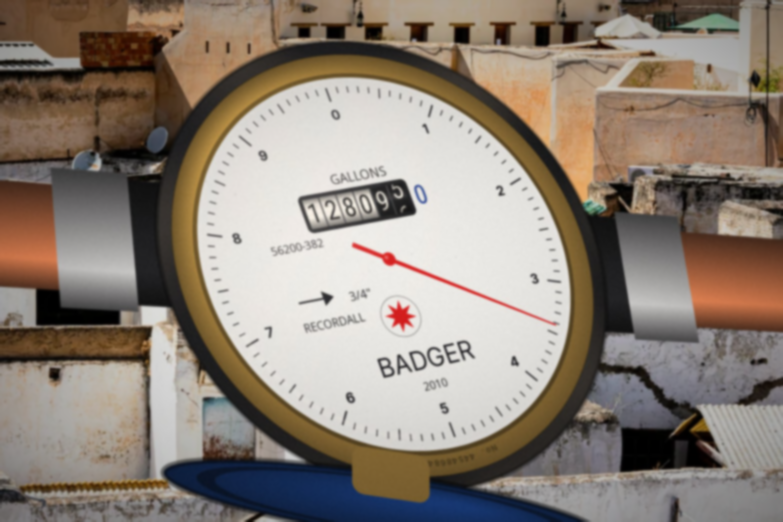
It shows {"value": 1280953.4, "unit": "gal"}
